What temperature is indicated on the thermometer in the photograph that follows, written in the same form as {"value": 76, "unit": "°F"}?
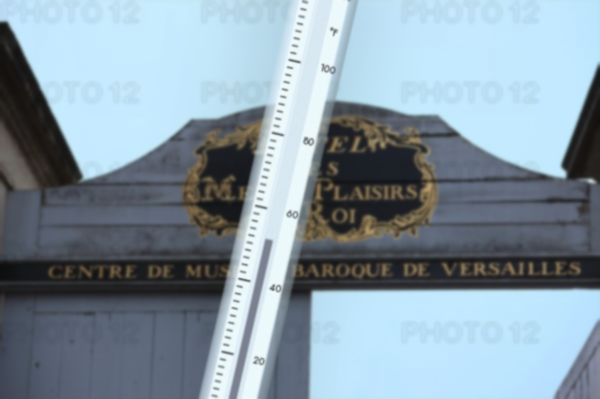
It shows {"value": 52, "unit": "°F"}
